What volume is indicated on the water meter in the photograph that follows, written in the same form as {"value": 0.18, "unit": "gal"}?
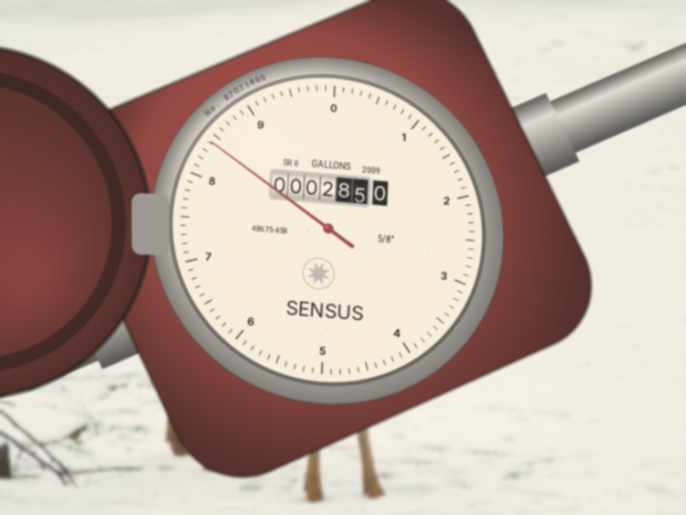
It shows {"value": 2848.4, "unit": "gal"}
